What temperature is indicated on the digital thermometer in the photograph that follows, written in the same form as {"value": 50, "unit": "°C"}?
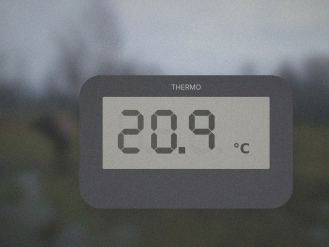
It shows {"value": 20.9, "unit": "°C"}
